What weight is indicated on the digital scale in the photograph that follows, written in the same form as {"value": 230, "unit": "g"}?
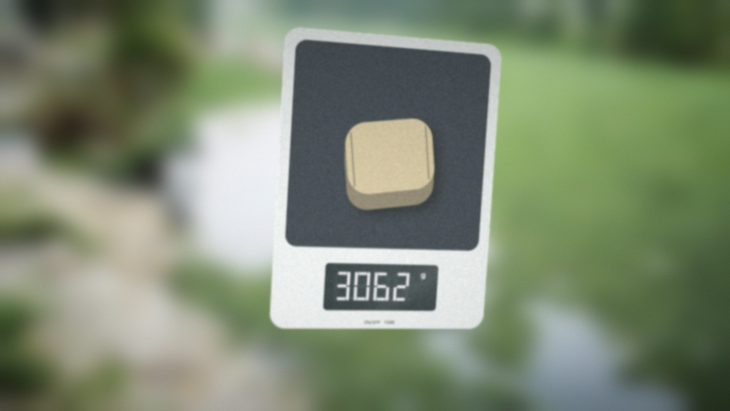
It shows {"value": 3062, "unit": "g"}
